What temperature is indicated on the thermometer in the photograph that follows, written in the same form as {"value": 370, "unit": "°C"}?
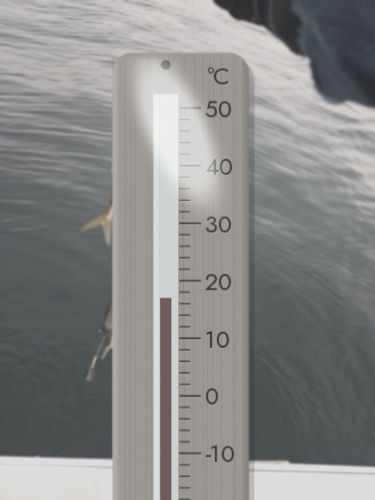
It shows {"value": 17, "unit": "°C"}
